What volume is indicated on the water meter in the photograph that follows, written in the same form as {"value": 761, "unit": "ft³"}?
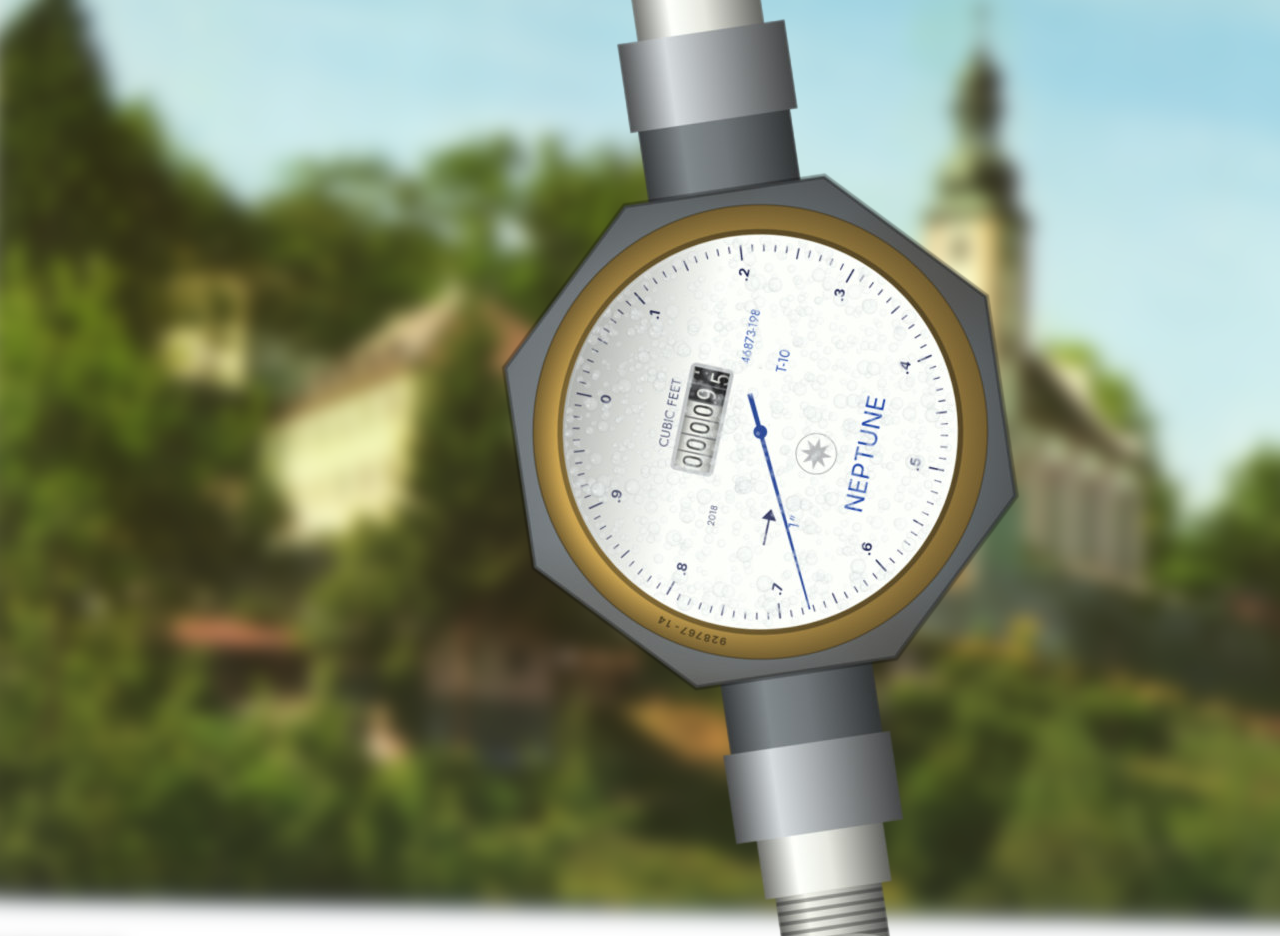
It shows {"value": 94.67, "unit": "ft³"}
